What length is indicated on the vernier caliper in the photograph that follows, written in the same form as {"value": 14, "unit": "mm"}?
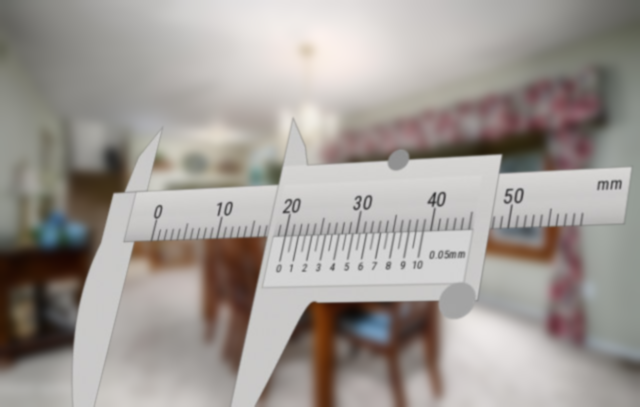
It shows {"value": 20.0, "unit": "mm"}
